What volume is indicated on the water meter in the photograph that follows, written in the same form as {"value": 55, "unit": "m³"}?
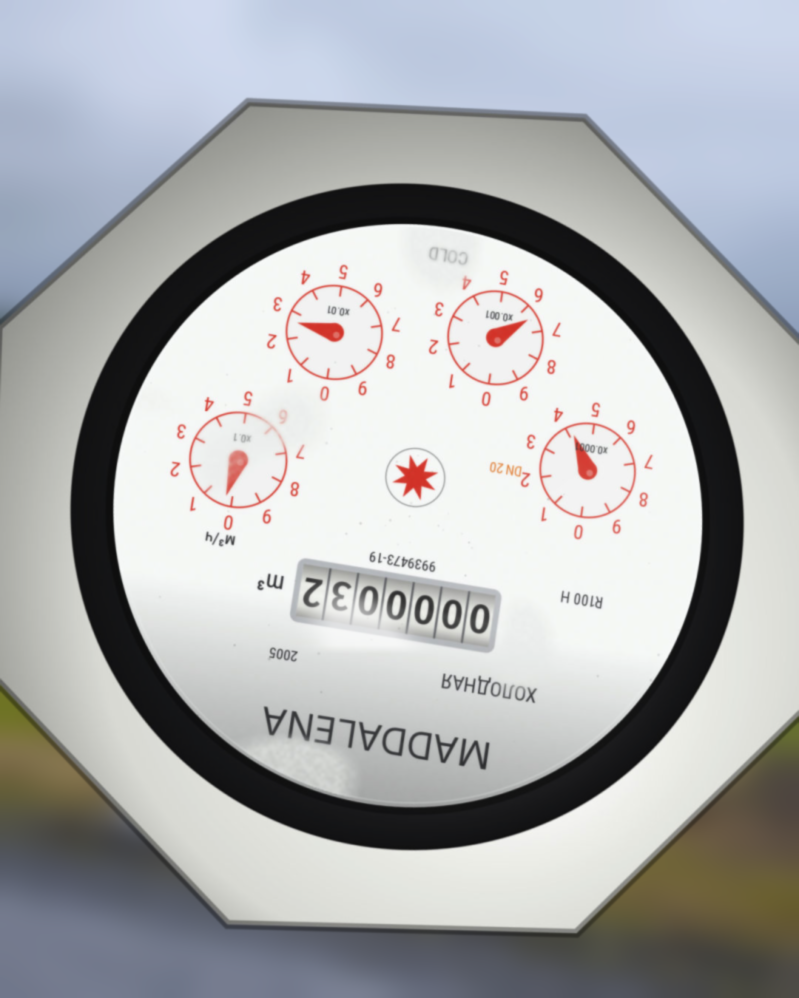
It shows {"value": 32.0264, "unit": "m³"}
